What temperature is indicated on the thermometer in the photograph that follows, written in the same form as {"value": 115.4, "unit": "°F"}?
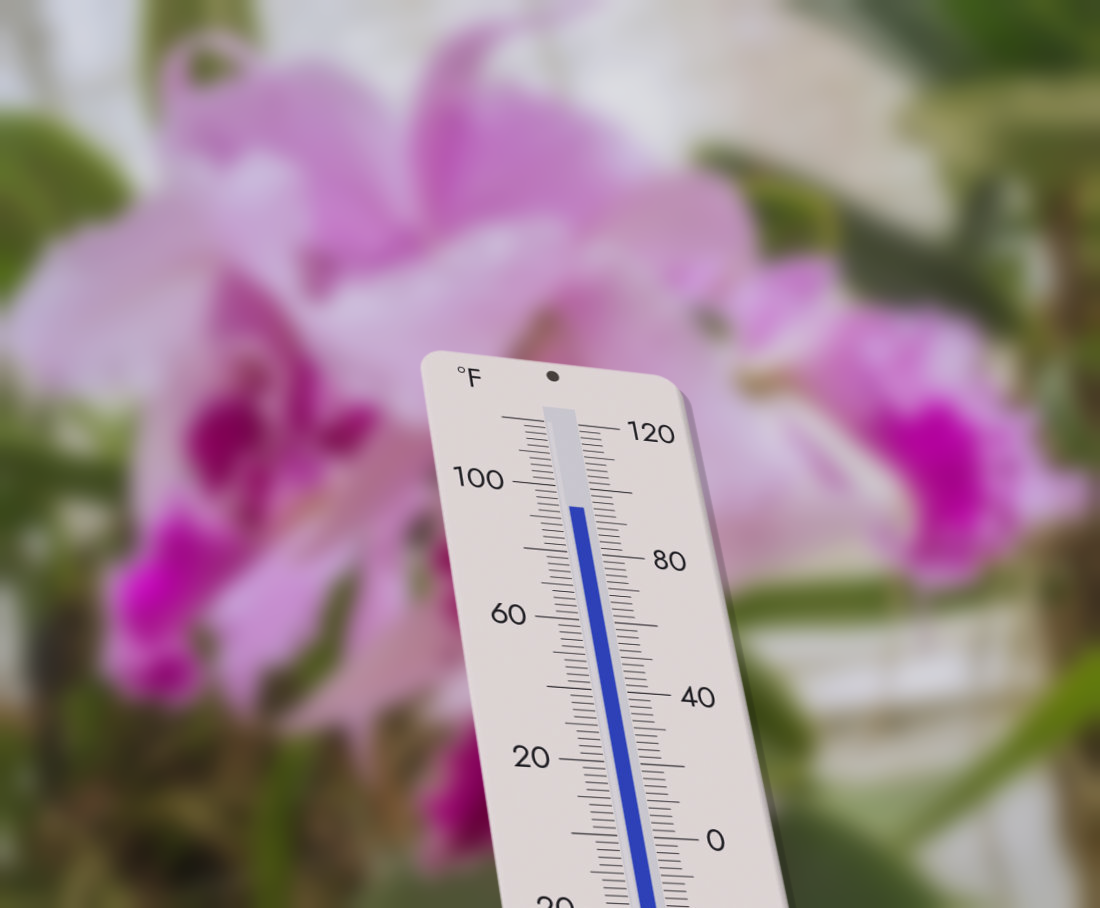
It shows {"value": 94, "unit": "°F"}
